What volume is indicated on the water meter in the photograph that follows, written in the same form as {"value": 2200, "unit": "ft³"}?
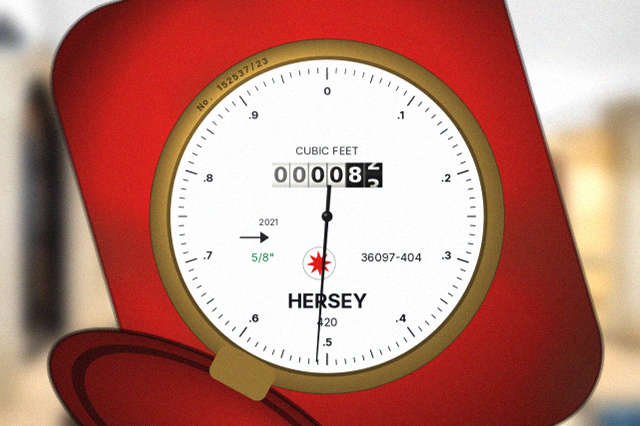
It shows {"value": 82.51, "unit": "ft³"}
